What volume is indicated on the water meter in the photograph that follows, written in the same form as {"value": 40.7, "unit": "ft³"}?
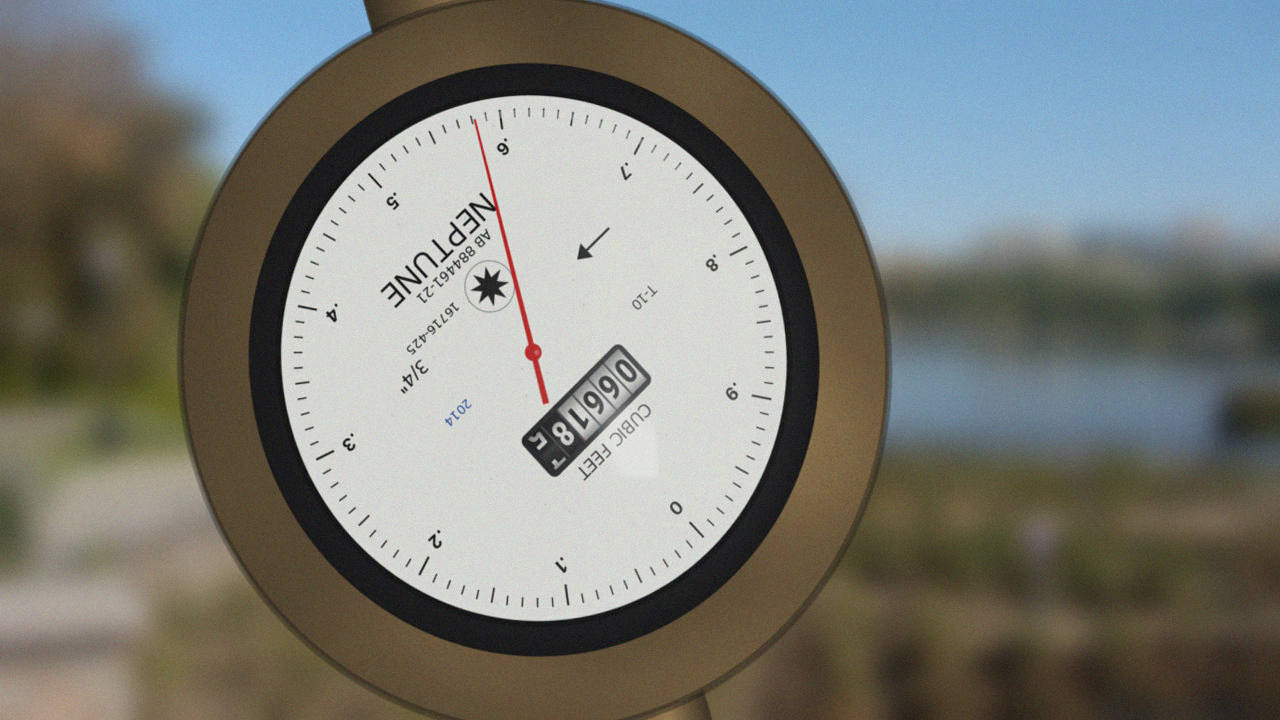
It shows {"value": 66184.58, "unit": "ft³"}
